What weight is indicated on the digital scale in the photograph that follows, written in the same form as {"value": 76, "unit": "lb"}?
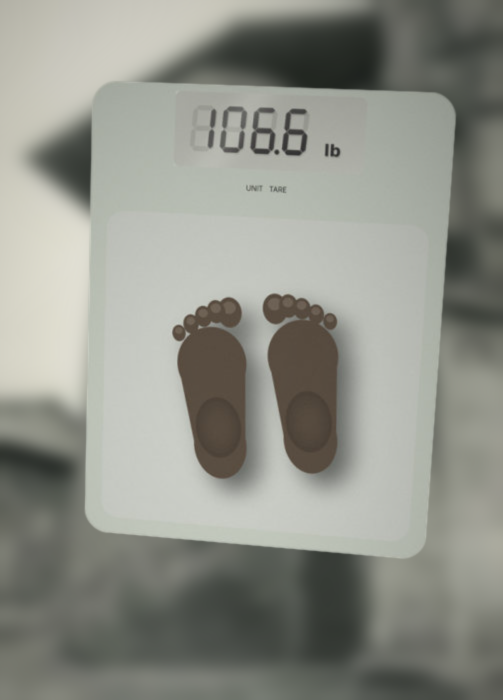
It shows {"value": 106.6, "unit": "lb"}
